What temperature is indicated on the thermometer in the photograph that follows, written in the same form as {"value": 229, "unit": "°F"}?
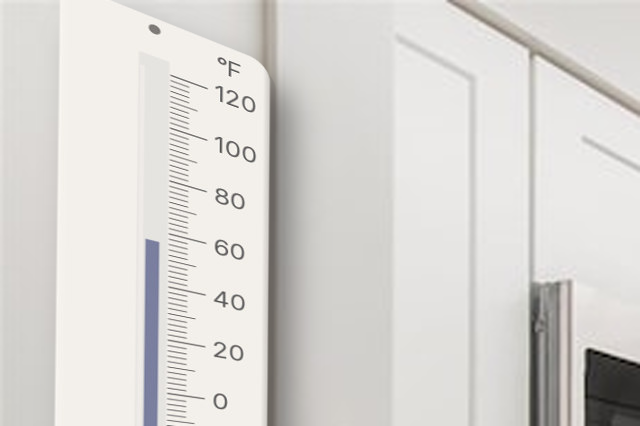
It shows {"value": 56, "unit": "°F"}
